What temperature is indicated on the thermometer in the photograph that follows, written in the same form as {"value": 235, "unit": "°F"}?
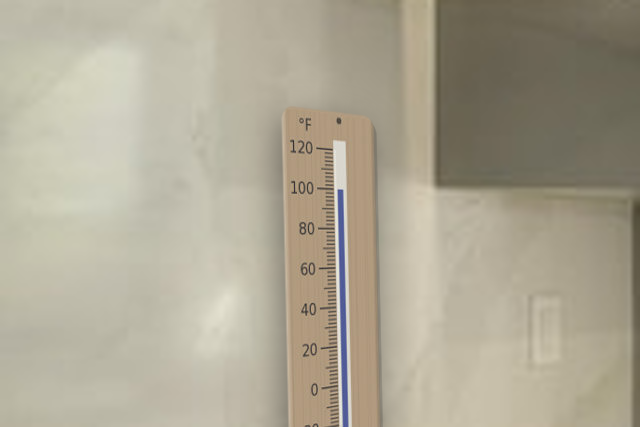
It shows {"value": 100, "unit": "°F"}
